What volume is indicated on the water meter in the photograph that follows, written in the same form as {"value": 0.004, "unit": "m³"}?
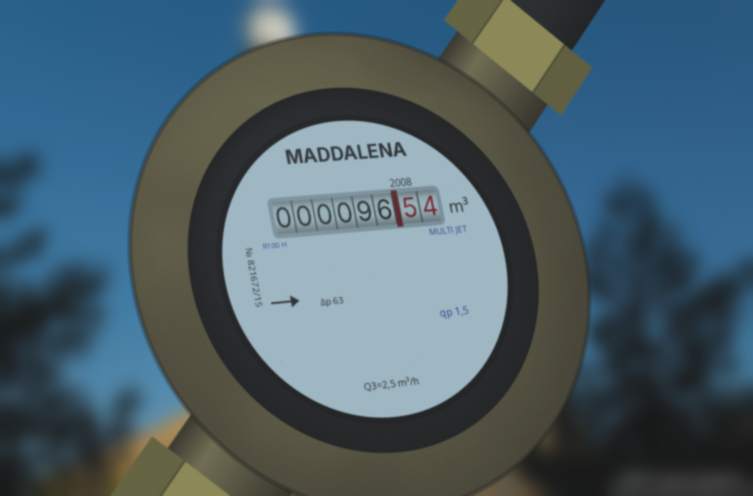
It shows {"value": 96.54, "unit": "m³"}
